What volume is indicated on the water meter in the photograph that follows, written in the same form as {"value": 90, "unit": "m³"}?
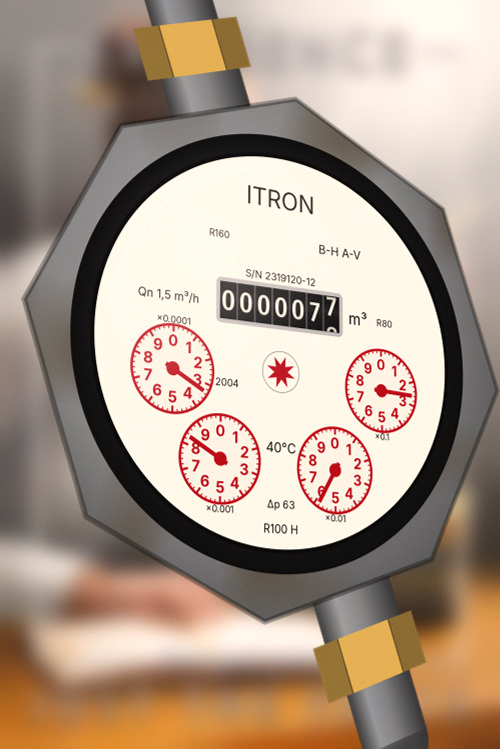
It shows {"value": 77.2583, "unit": "m³"}
